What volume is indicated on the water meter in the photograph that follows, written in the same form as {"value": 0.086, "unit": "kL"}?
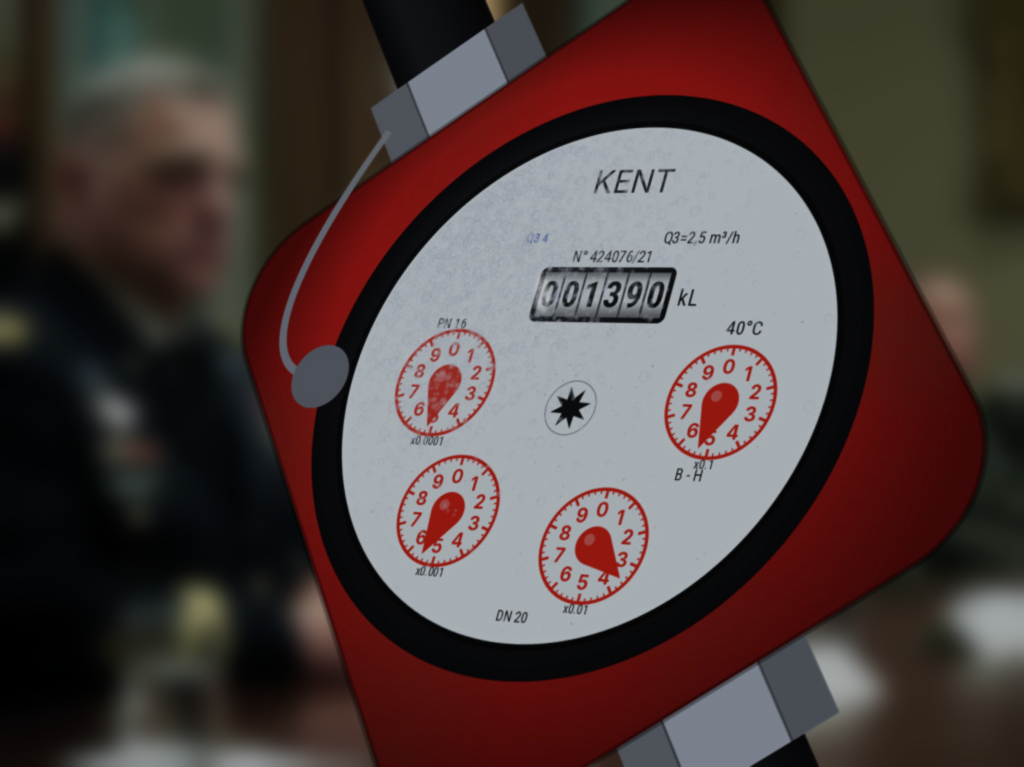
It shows {"value": 1390.5355, "unit": "kL"}
